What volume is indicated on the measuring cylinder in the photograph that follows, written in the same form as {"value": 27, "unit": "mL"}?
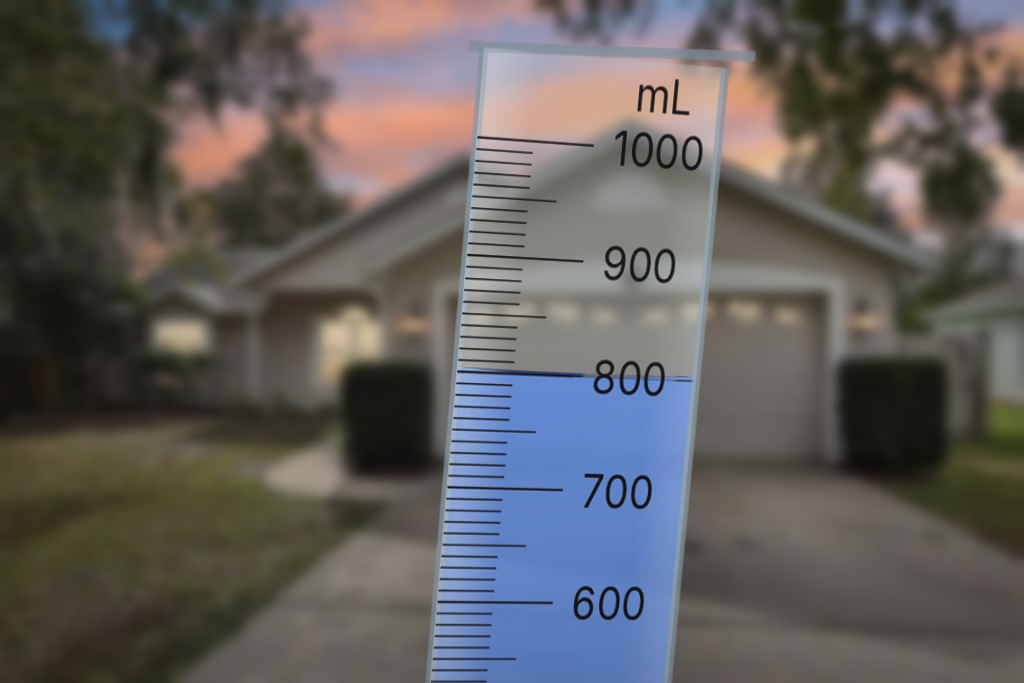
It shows {"value": 800, "unit": "mL"}
